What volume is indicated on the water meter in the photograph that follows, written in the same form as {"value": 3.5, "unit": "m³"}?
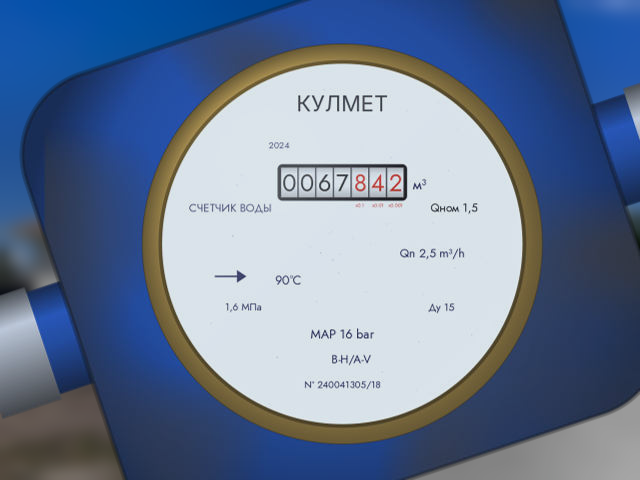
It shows {"value": 67.842, "unit": "m³"}
